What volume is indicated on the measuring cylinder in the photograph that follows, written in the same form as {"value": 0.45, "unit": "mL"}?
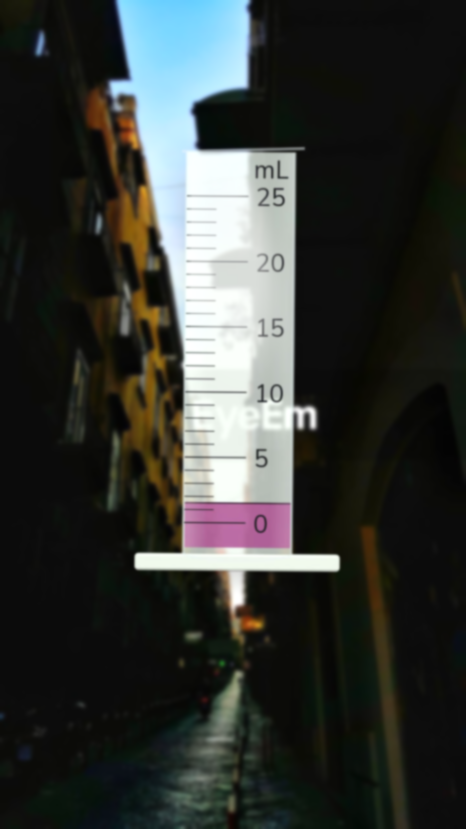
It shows {"value": 1.5, "unit": "mL"}
